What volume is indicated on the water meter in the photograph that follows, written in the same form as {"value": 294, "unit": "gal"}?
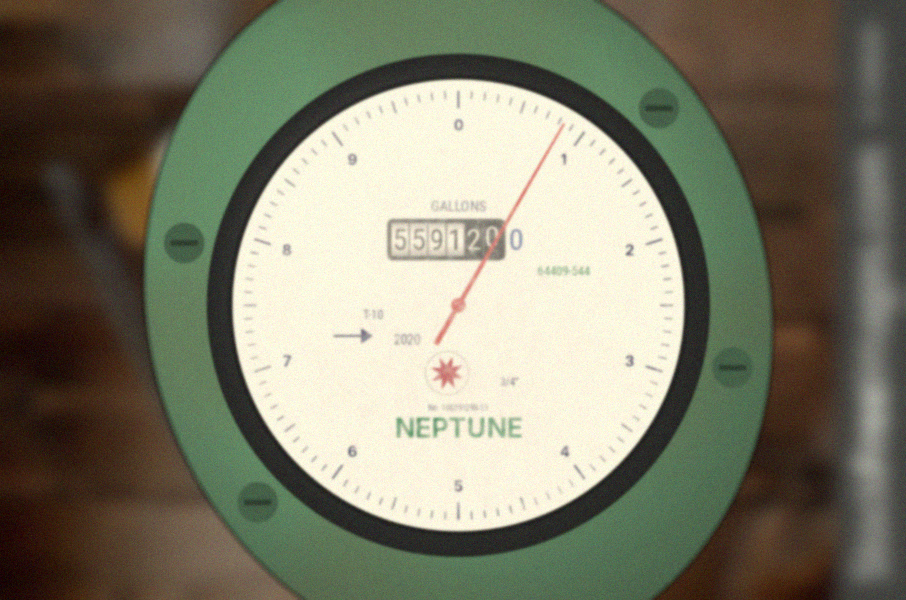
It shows {"value": 5591200.8, "unit": "gal"}
